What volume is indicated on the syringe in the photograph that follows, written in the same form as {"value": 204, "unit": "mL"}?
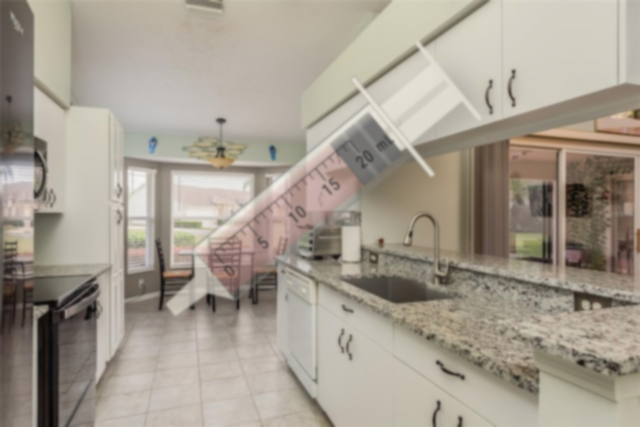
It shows {"value": 18, "unit": "mL"}
